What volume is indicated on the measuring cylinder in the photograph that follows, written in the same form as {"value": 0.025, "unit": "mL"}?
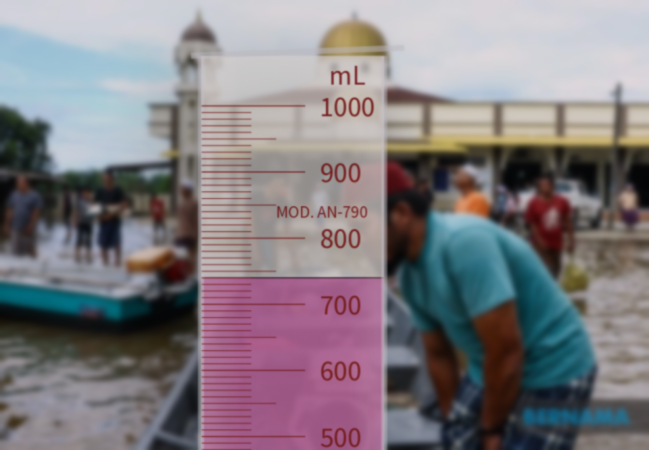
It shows {"value": 740, "unit": "mL"}
